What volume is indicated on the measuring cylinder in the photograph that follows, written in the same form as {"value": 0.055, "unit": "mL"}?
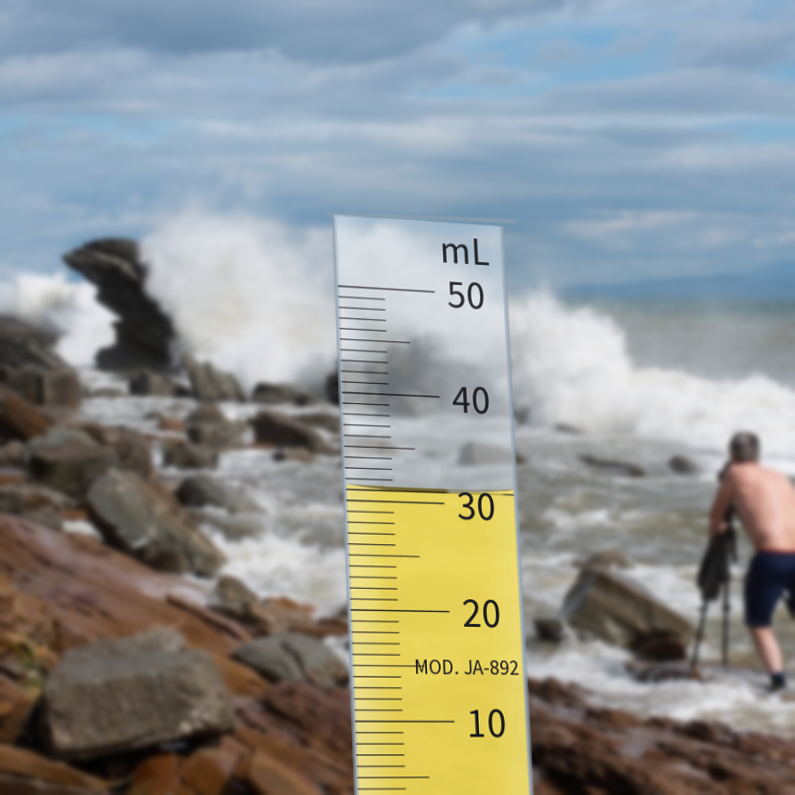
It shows {"value": 31, "unit": "mL"}
